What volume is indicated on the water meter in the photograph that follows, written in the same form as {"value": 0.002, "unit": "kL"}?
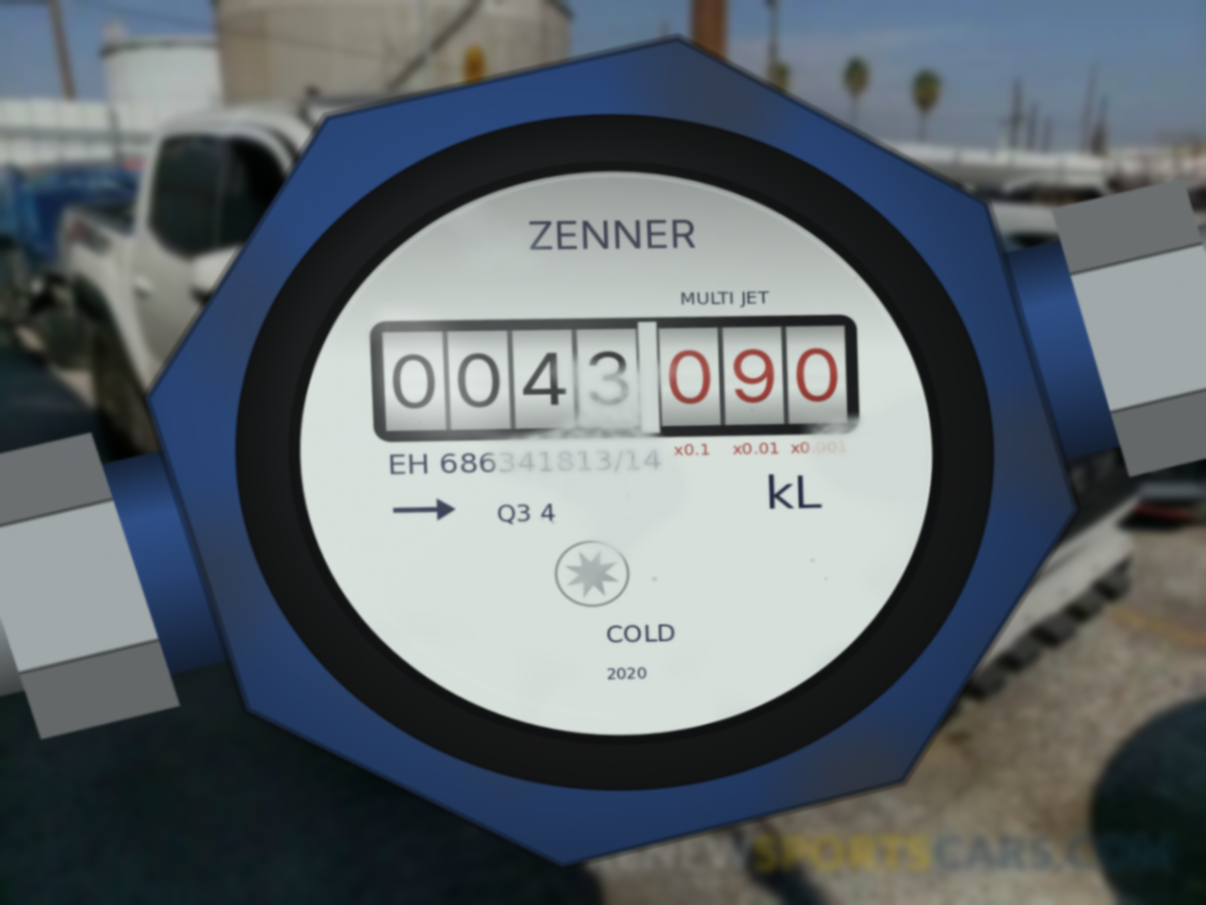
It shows {"value": 43.090, "unit": "kL"}
